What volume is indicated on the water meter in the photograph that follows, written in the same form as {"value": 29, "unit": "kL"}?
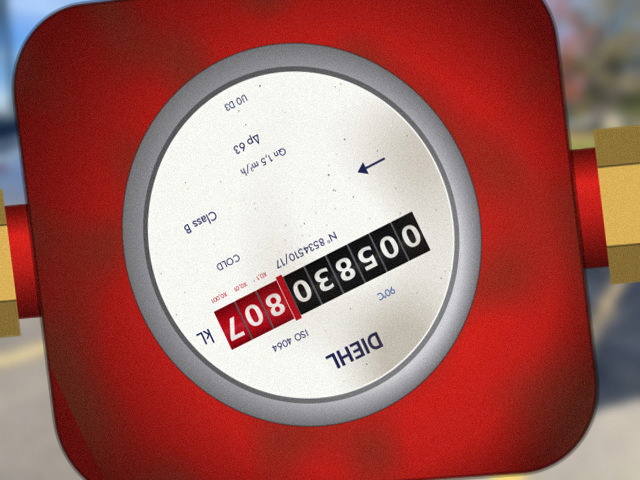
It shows {"value": 5830.807, "unit": "kL"}
